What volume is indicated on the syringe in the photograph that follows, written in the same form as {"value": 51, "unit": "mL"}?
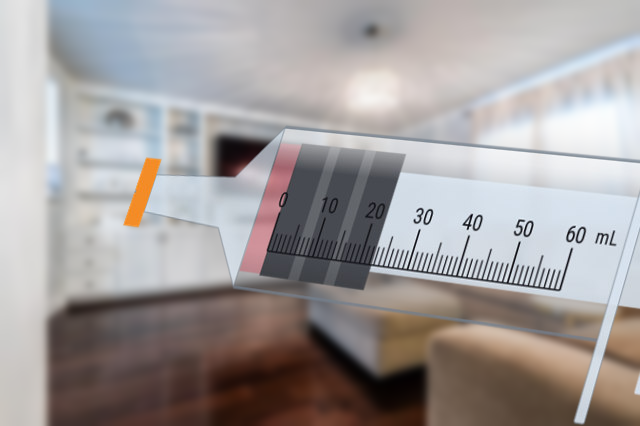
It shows {"value": 0, "unit": "mL"}
